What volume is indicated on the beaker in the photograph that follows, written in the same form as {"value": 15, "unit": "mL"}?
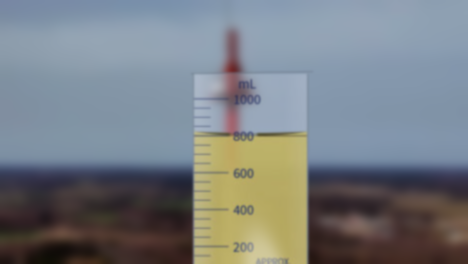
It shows {"value": 800, "unit": "mL"}
